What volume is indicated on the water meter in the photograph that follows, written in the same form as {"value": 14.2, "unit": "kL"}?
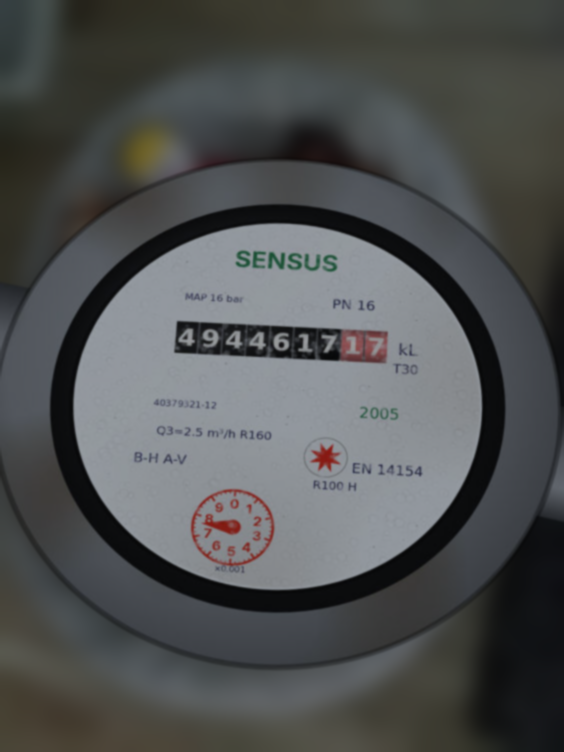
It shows {"value": 4944617.177, "unit": "kL"}
